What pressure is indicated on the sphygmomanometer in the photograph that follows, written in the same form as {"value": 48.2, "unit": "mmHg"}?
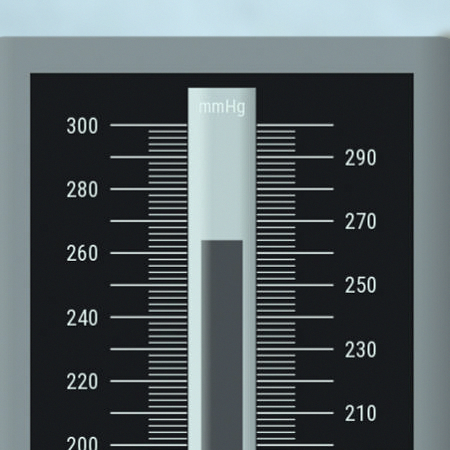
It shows {"value": 264, "unit": "mmHg"}
